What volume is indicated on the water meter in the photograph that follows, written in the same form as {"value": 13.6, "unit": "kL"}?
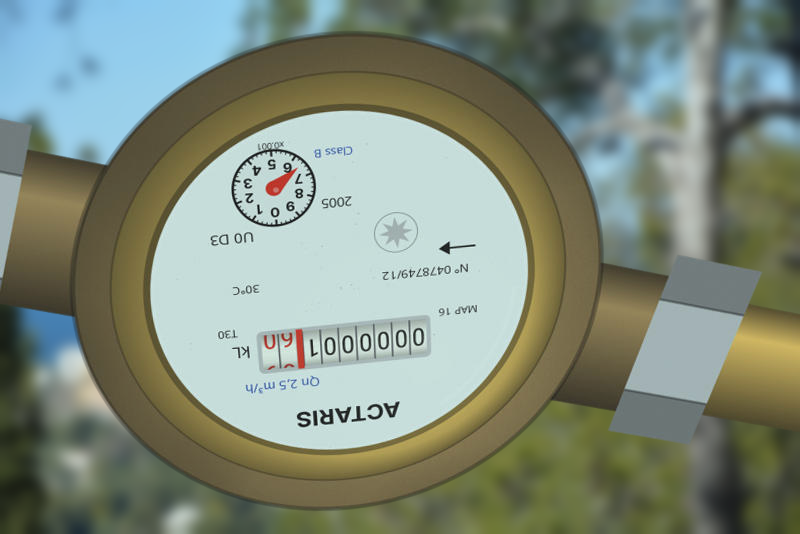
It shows {"value": 1.596, "unit": "kL"}
